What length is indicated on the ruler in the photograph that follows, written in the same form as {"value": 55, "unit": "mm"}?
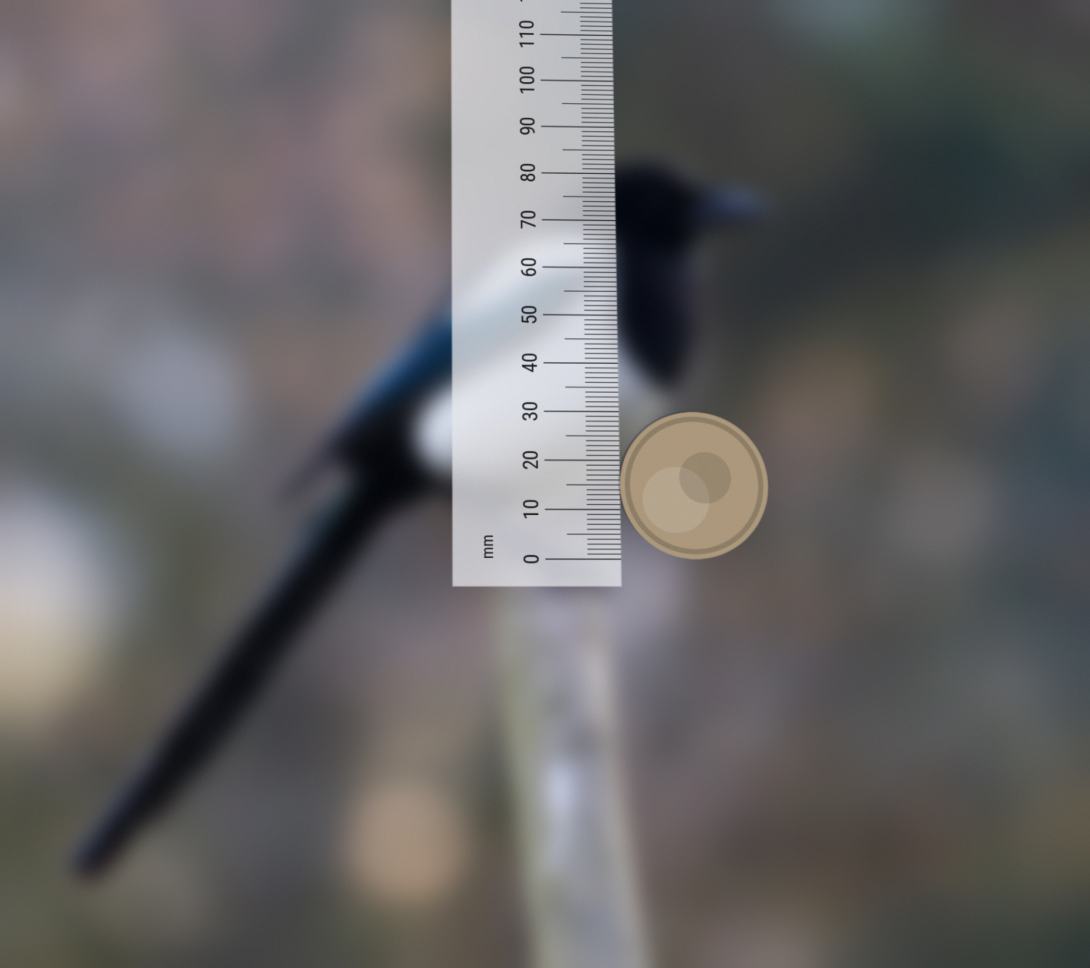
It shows {"value": 30, "unit": "mm"}
